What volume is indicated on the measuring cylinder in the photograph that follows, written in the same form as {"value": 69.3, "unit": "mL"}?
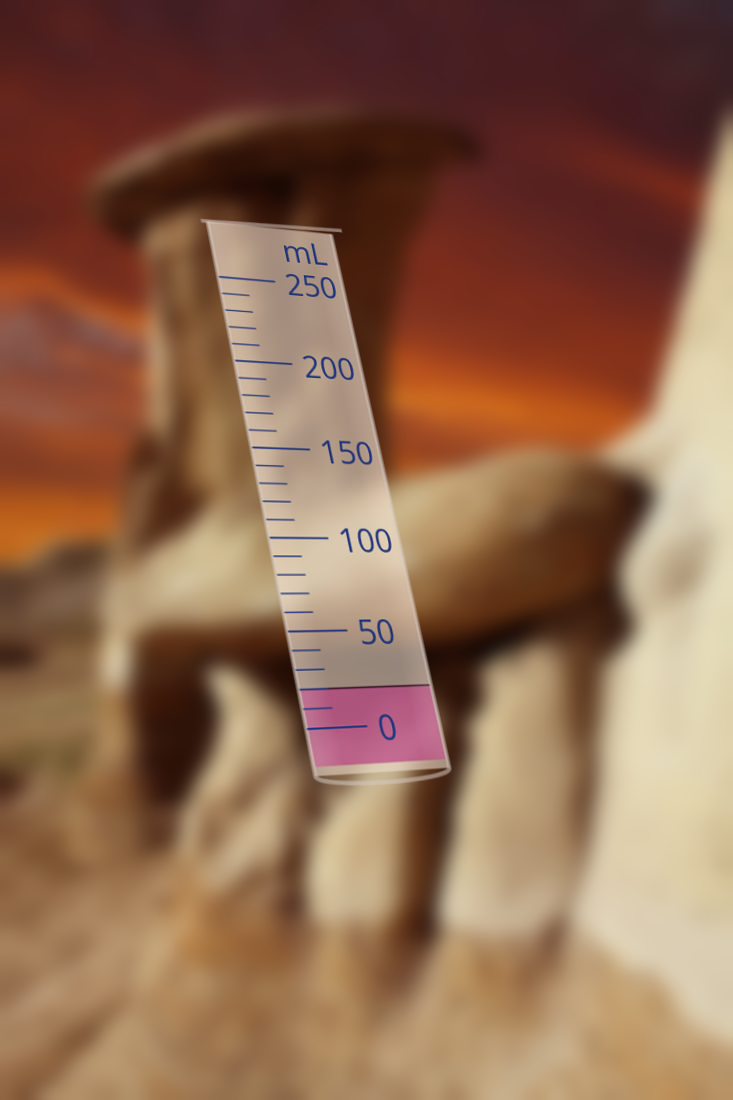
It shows {"value": 20, "unit": "mL"}
